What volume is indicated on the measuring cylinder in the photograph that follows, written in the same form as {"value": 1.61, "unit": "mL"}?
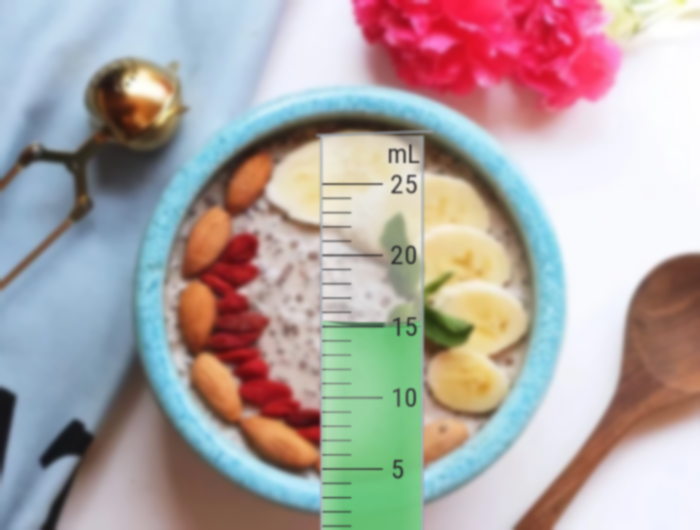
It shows {"value": 15, "unit": "mL"}
